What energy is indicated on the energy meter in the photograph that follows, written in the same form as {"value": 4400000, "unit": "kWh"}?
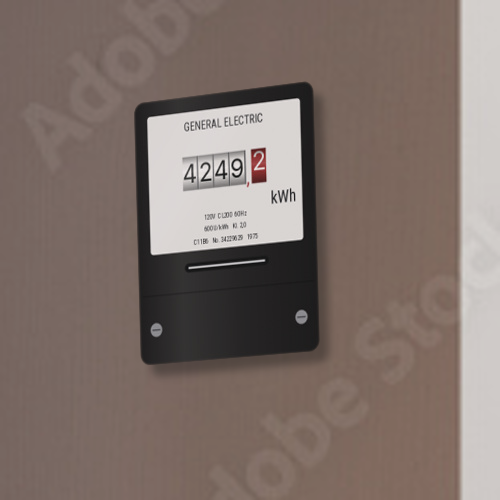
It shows {"value": 4249.2, "unit": "kWh"}
